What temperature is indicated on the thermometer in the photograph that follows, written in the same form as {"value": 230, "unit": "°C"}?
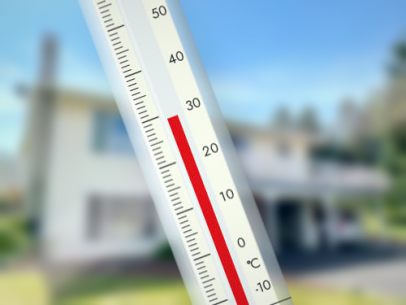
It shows {"value": 29, "unit": "°C"}
